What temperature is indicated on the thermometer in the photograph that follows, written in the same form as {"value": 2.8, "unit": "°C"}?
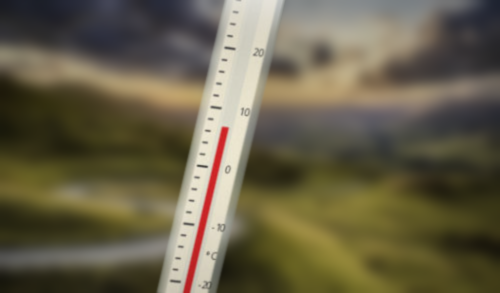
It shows {"value": 7, "unit": "°C"}
